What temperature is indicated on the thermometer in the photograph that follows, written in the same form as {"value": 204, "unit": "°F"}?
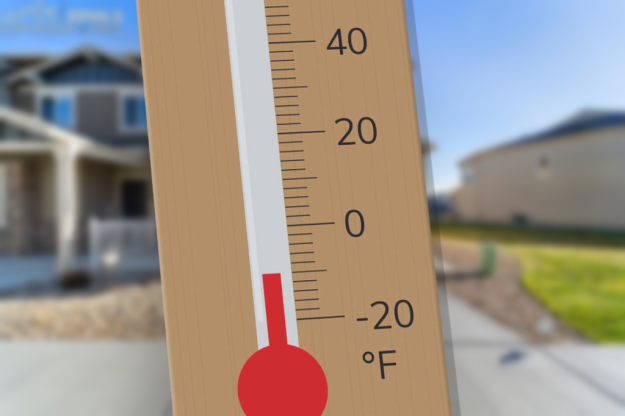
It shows {"value": -10, "unit": "°F"}
